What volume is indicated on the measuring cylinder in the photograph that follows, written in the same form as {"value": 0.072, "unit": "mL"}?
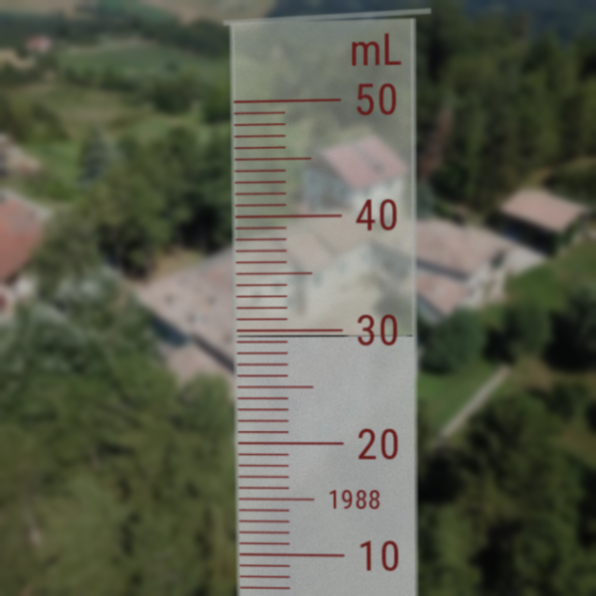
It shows {"value": 29.5, "unit": "mL"}
